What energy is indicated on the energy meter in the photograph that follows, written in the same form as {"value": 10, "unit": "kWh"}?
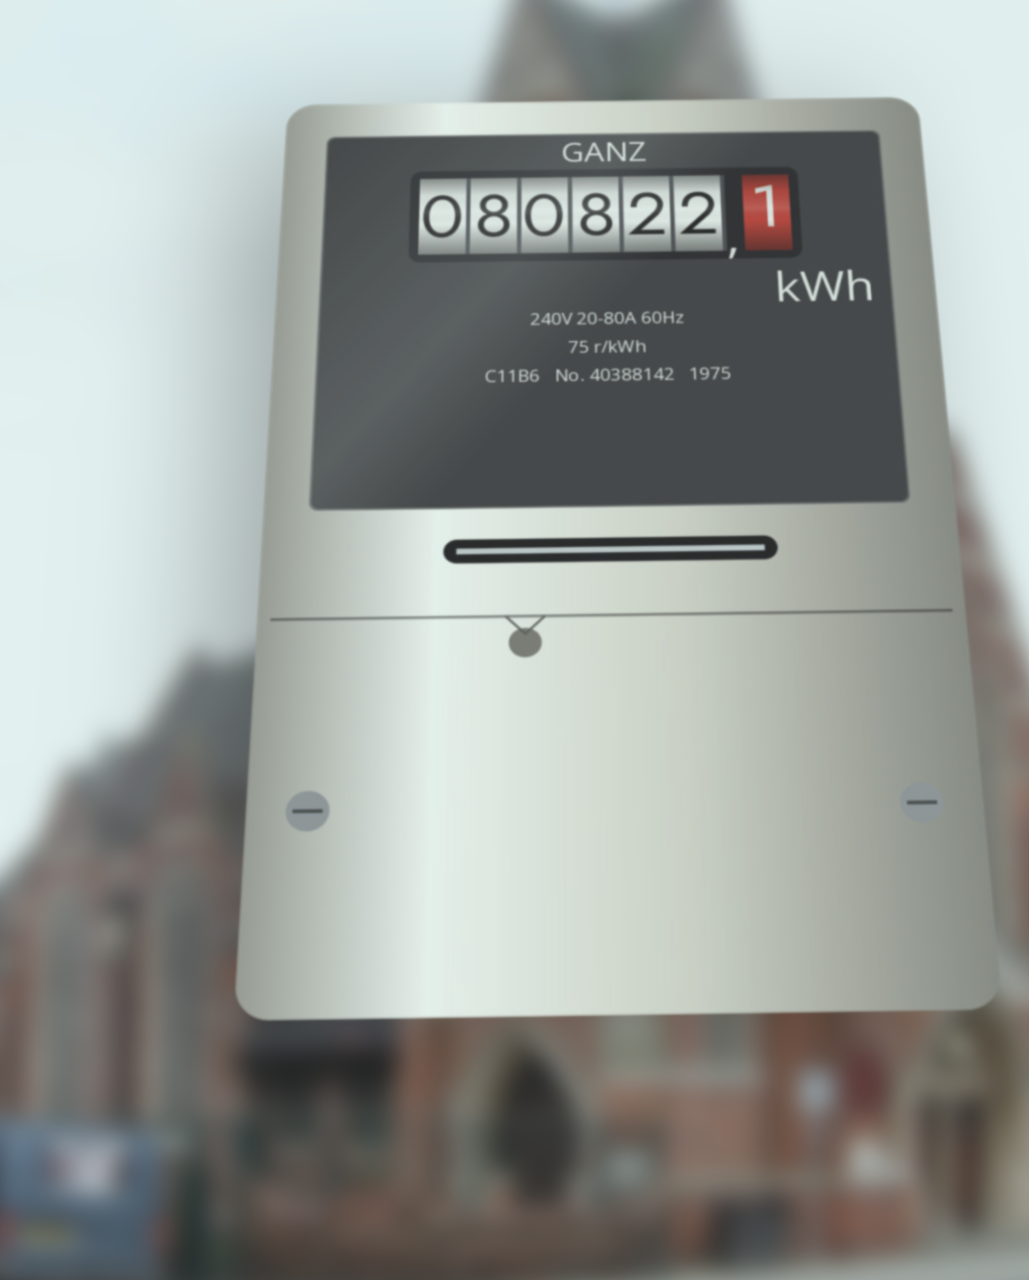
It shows {"value": 80822.1, "unit": "kWh"}
